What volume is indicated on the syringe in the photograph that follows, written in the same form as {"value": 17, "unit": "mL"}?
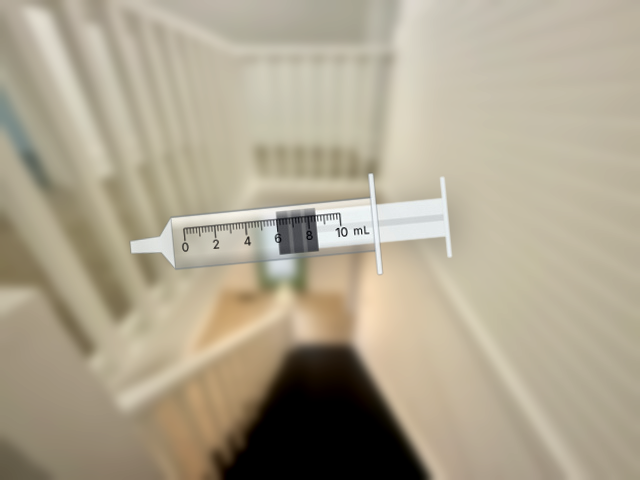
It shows {"value": 6, "unit": "mL"}
